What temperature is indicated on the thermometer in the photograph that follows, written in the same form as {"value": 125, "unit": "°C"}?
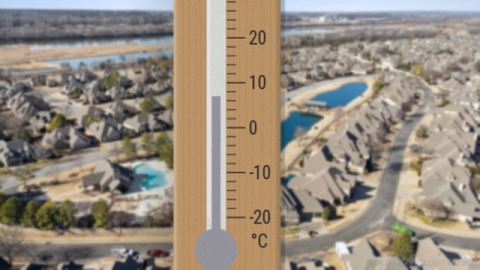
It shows {"value": 7, "unit": "°C"}
